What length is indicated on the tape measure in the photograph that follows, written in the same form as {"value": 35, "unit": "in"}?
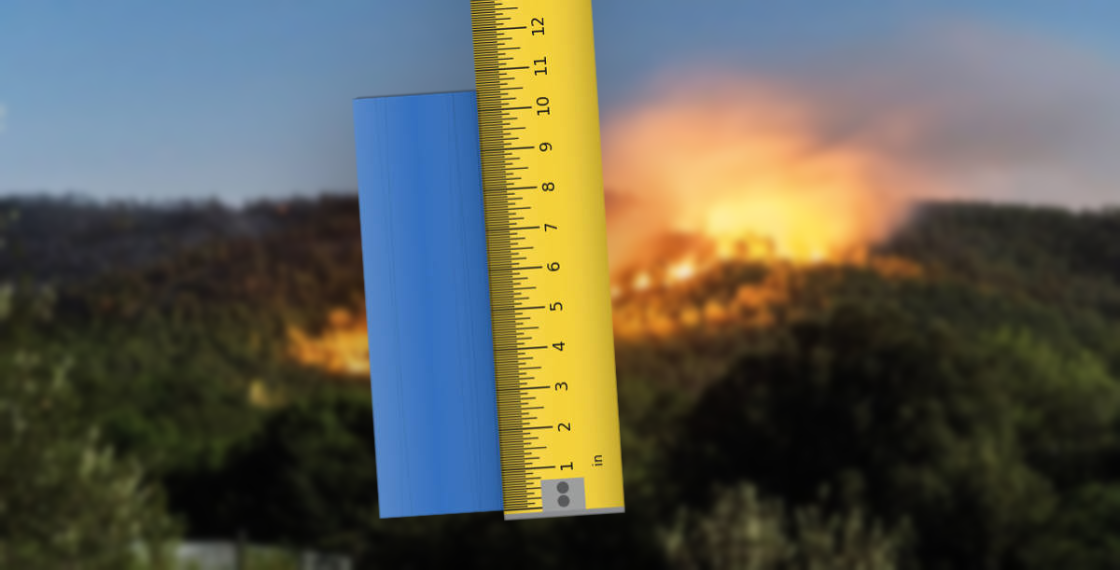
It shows {"value": 10.5, "unit": "in"}
